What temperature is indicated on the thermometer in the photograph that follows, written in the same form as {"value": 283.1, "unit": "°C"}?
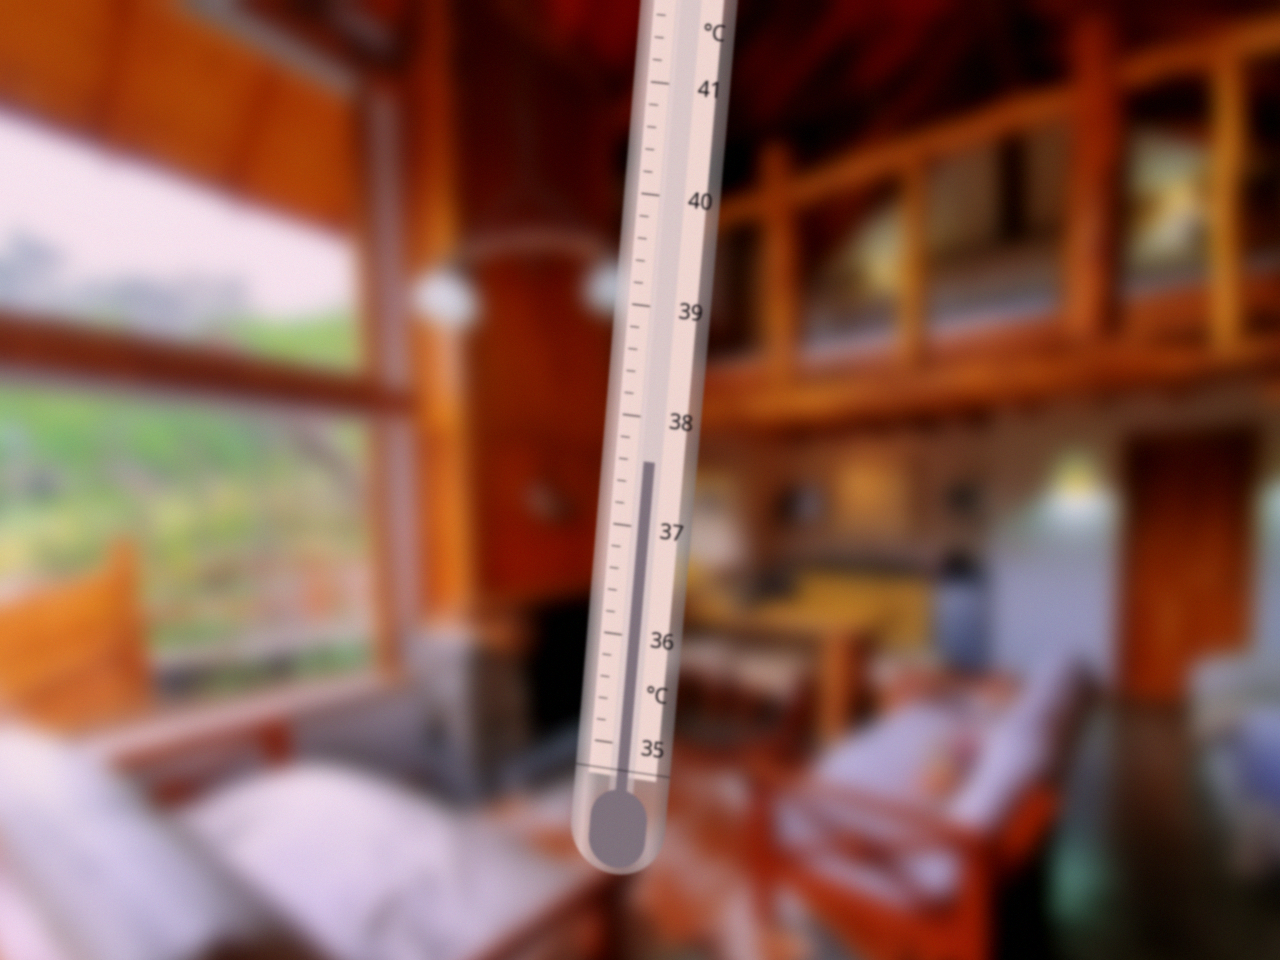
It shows {"value": 37.6, "unit": "°C"}
